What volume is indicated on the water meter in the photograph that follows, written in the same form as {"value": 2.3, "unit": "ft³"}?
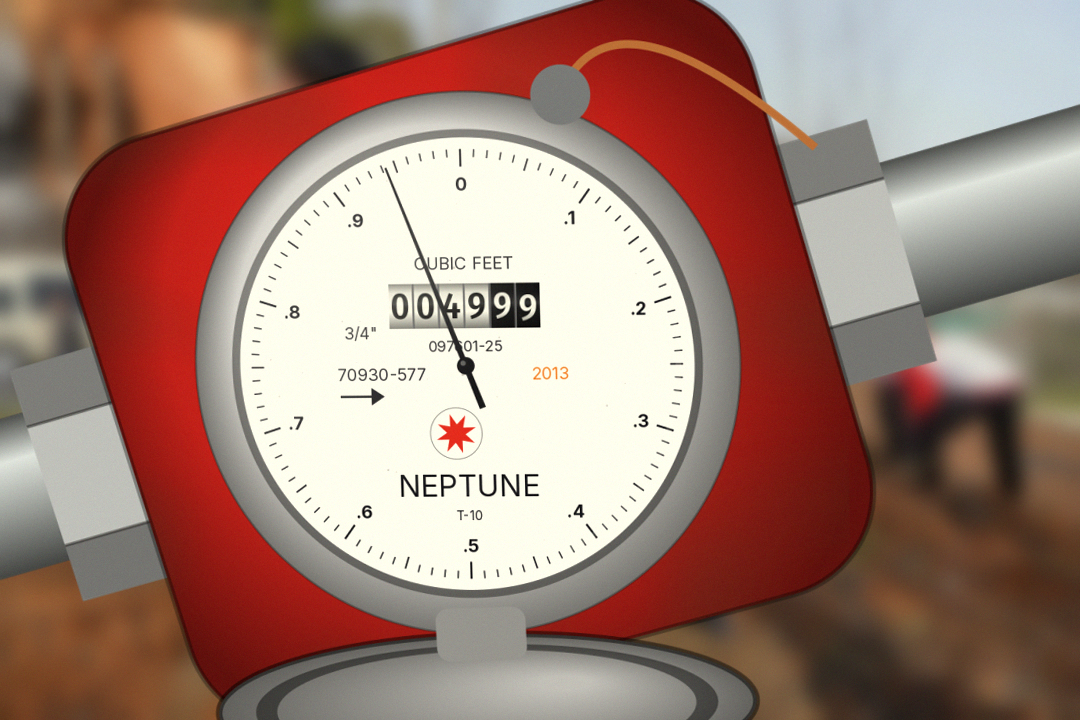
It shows {"value": 4998.94, "unit": "ft³"}
